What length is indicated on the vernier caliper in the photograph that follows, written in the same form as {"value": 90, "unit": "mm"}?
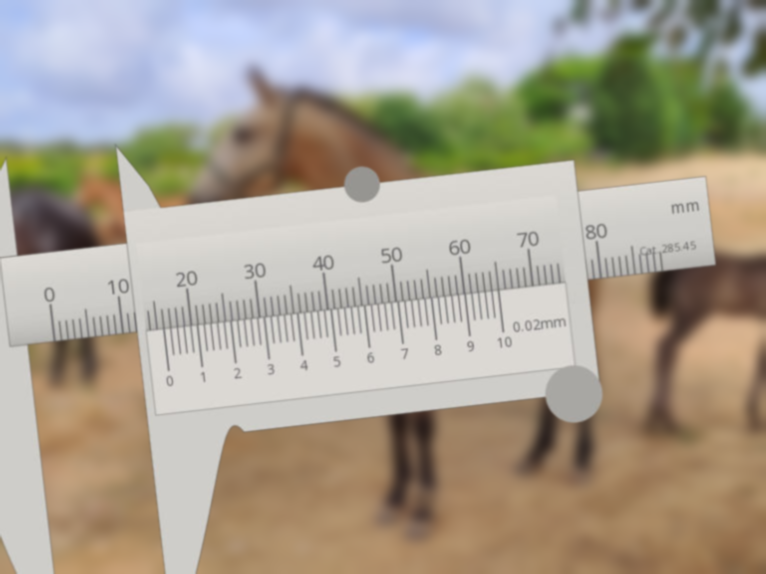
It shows {"value": 16.0, "unit": "mm"}
